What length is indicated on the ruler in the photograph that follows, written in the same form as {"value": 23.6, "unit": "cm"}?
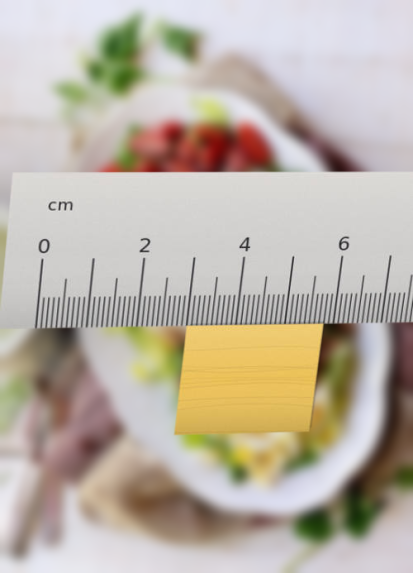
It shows {"value": 2.8, "unit": "cm"}
